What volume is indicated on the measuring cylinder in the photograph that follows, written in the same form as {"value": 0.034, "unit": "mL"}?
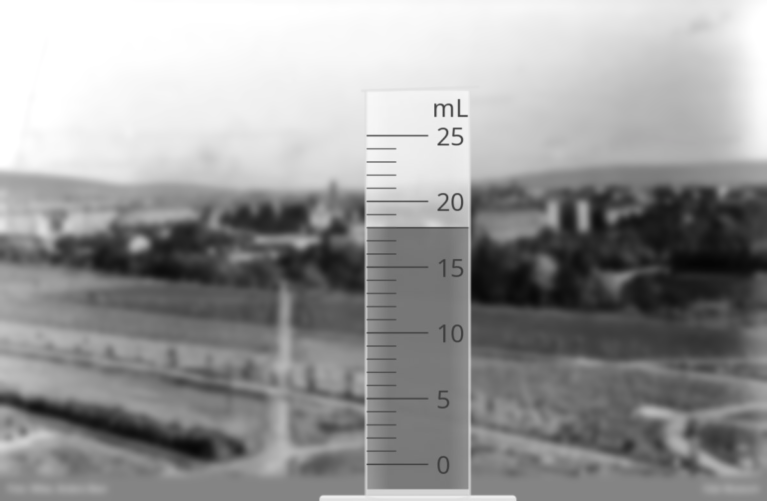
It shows {"value": 18, "unit": "mL"}
